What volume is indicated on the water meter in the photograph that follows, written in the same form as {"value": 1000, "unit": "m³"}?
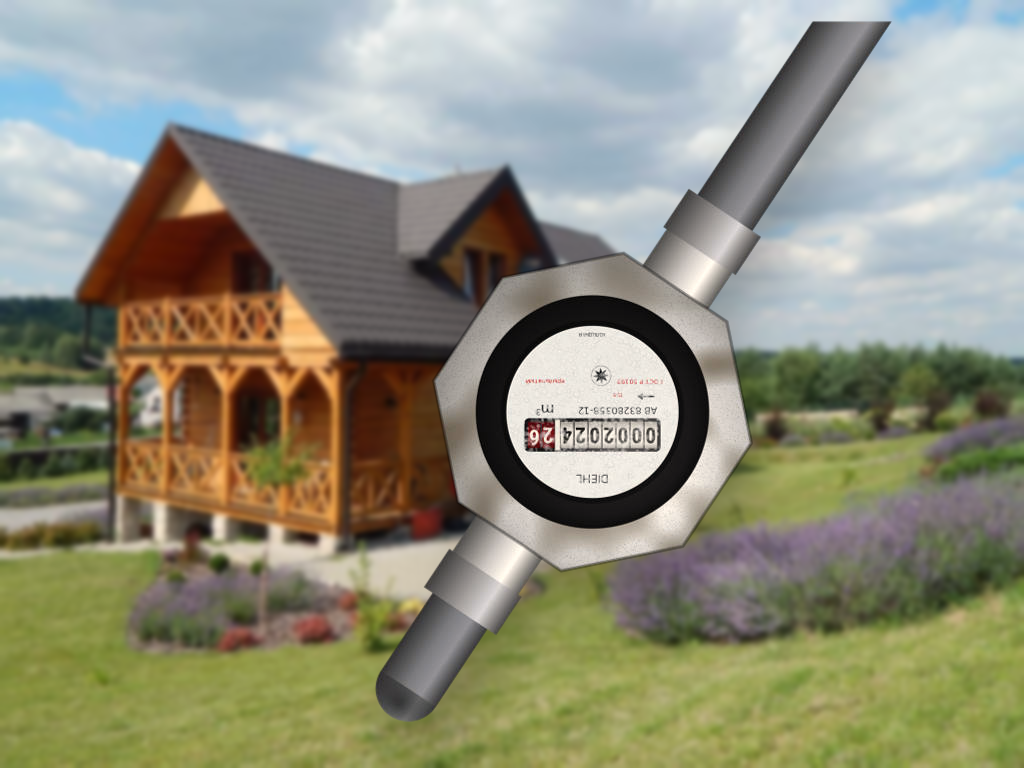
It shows {"value": 2024.26, "unit": "m³"}
